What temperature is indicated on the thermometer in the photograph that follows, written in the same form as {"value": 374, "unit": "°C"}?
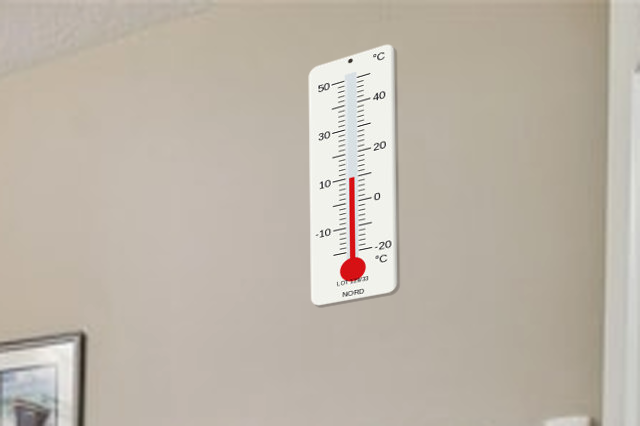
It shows {"value": 10, "unit": "°C"}
